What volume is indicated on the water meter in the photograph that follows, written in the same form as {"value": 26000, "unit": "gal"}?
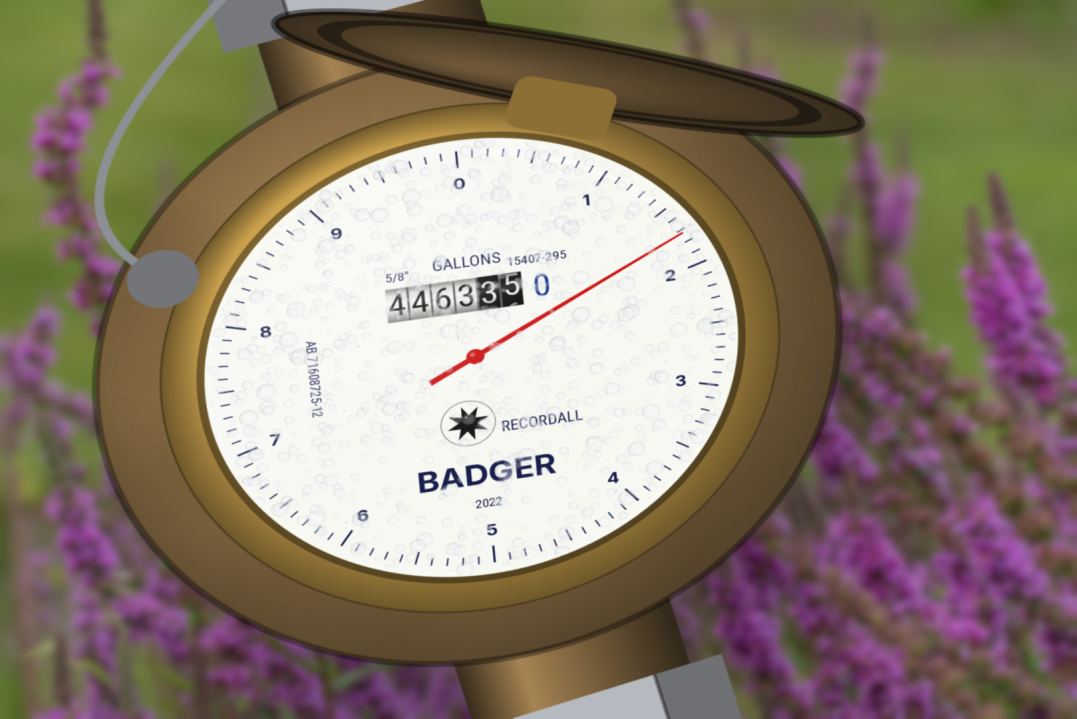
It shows {"value": 4463351.7, "unit": "gal"}
